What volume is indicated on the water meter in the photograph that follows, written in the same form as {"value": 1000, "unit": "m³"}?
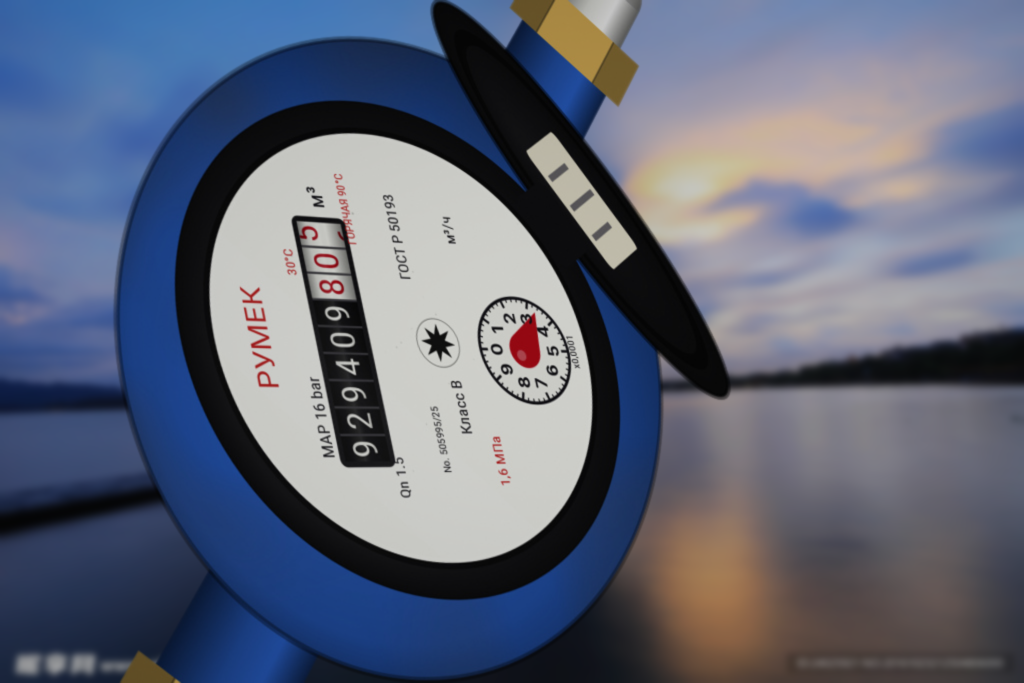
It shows {"value": 929409.8053, "unit": "m³"}
